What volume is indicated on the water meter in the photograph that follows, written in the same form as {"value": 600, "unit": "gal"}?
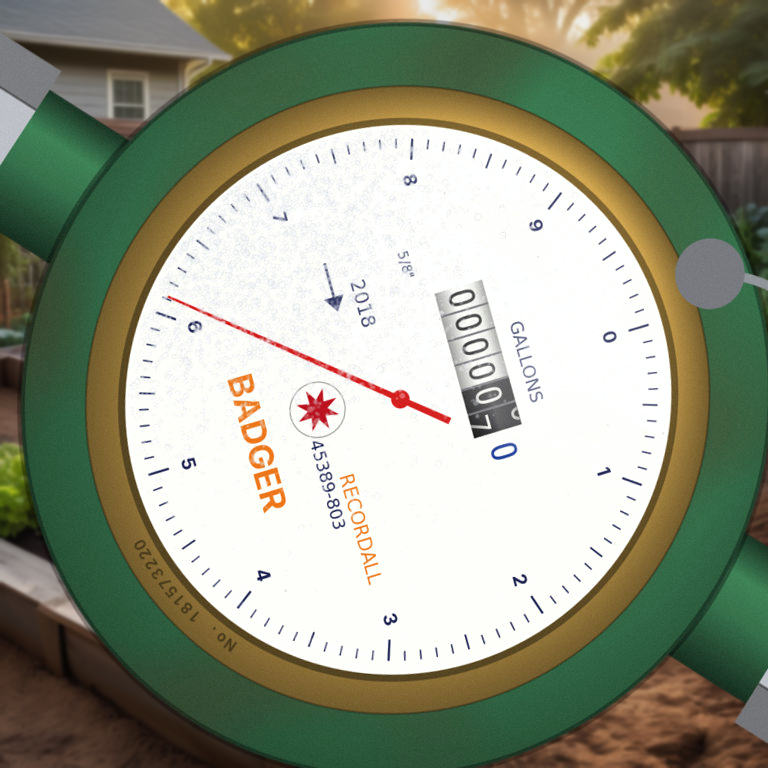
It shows {"value": 66.1, "unit": "gal"}
